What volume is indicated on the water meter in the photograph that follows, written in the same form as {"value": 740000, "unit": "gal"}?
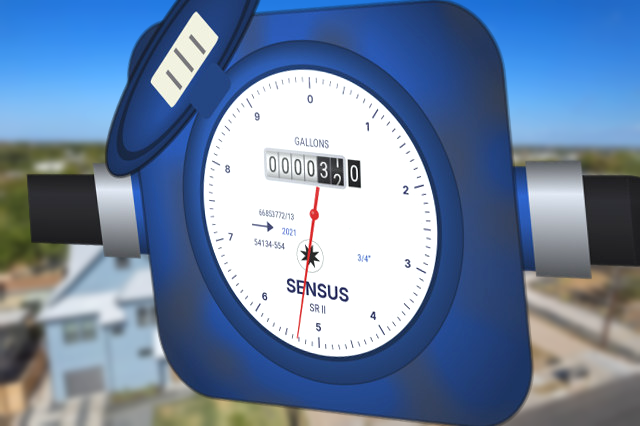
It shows {"value": 315.3, "unit": "gal"}
